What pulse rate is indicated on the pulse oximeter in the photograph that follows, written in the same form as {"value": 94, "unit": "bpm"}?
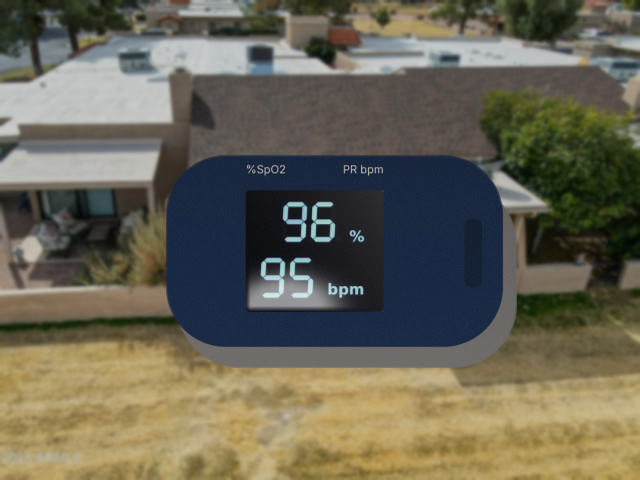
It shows {"value": 95, "unit": "bpm"}
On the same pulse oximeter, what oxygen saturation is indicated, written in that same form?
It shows {"value": 96, "unit": "%"}
